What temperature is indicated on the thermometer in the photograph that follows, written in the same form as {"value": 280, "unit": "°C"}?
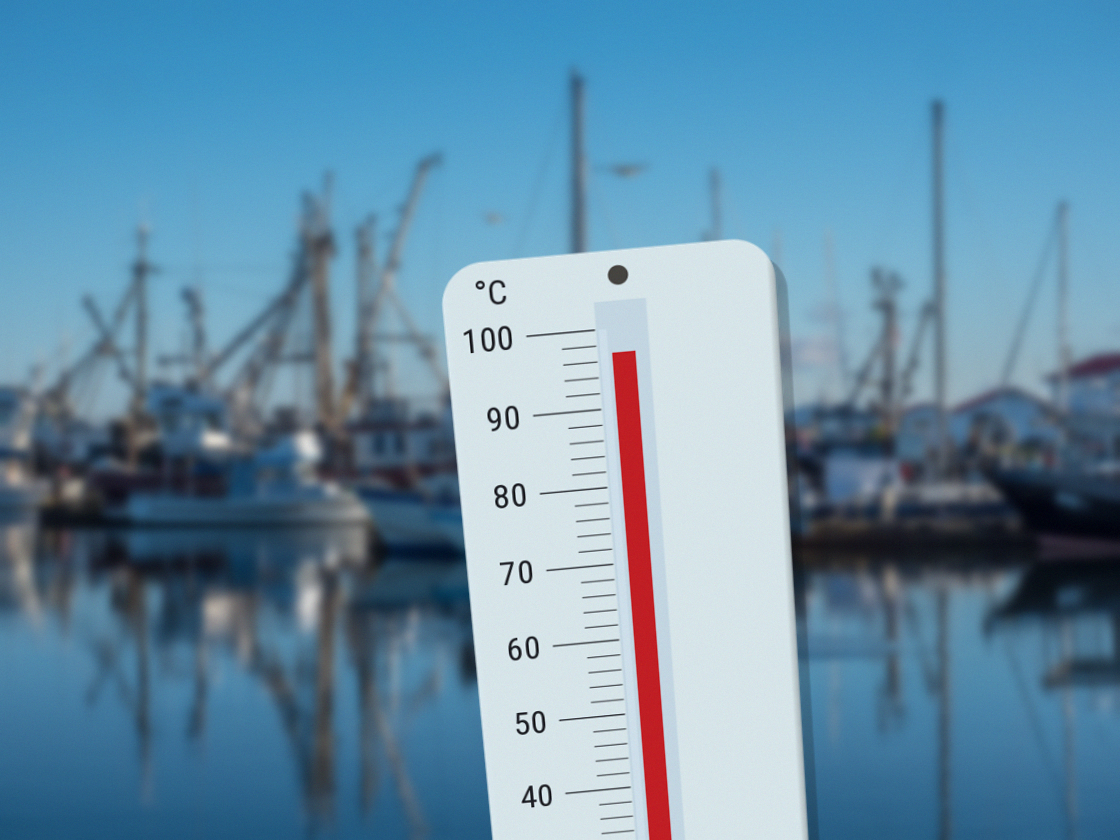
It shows {"value": 97, "unit": "°C"}
